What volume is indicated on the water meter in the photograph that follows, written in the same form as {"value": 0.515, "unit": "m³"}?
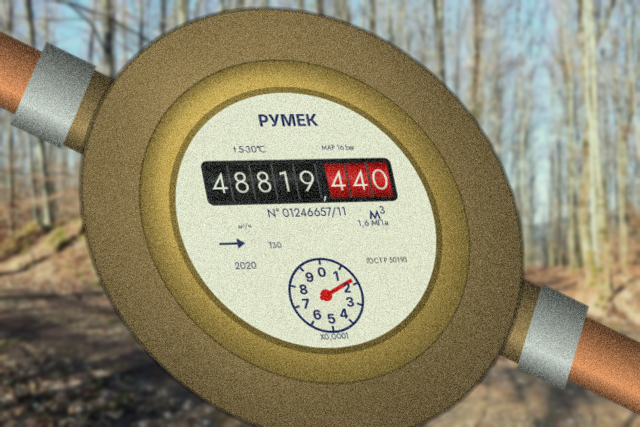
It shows {"value": 48819.4401, "unit": "m³"}
